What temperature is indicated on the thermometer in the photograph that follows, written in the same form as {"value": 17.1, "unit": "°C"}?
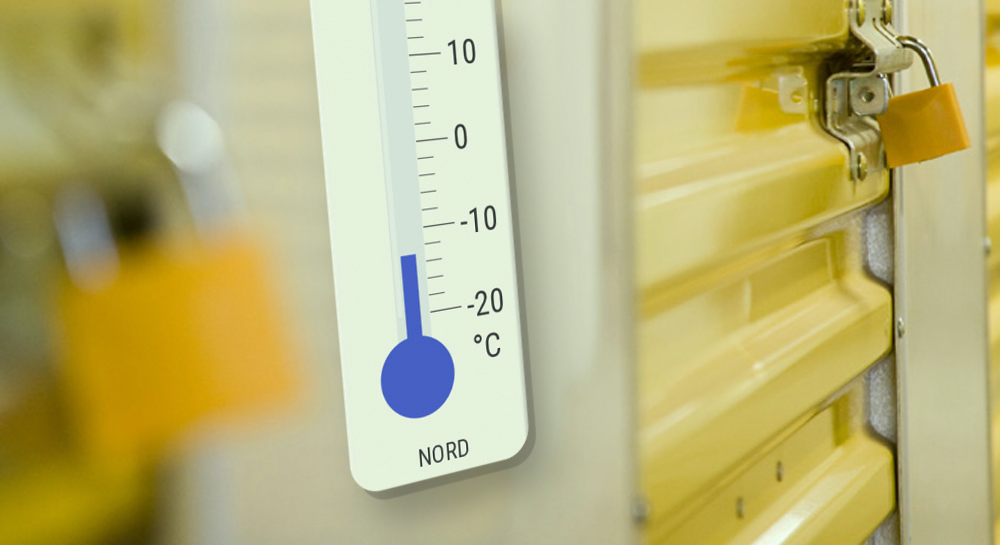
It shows {"value": -13, "unit": "°C"}
